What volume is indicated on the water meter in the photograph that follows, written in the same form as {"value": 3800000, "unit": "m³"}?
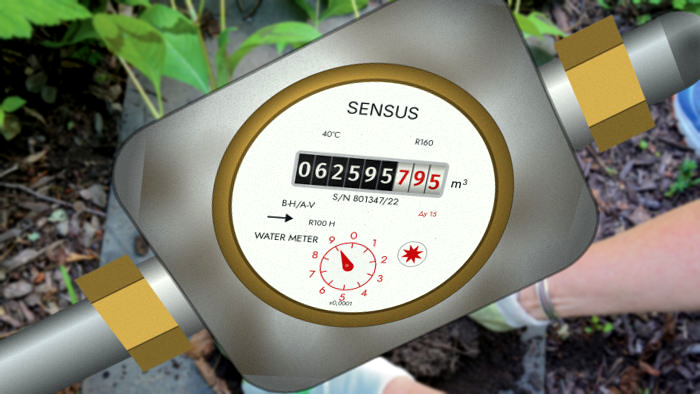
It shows {"value": 62595.7949, "unit": "m³"}
